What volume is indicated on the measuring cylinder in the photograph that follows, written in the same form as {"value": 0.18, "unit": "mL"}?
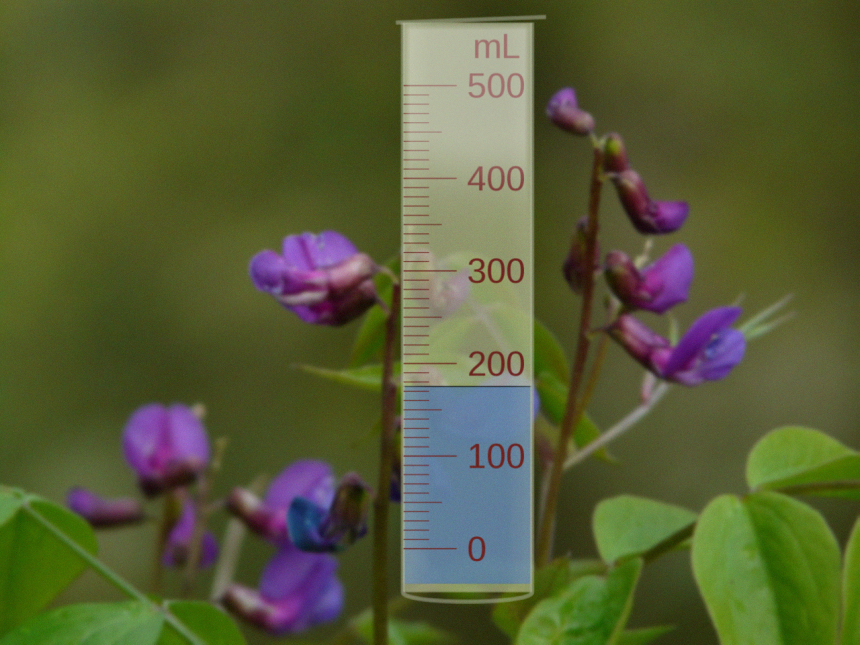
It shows {"value": 175, "unit": "mL"}
